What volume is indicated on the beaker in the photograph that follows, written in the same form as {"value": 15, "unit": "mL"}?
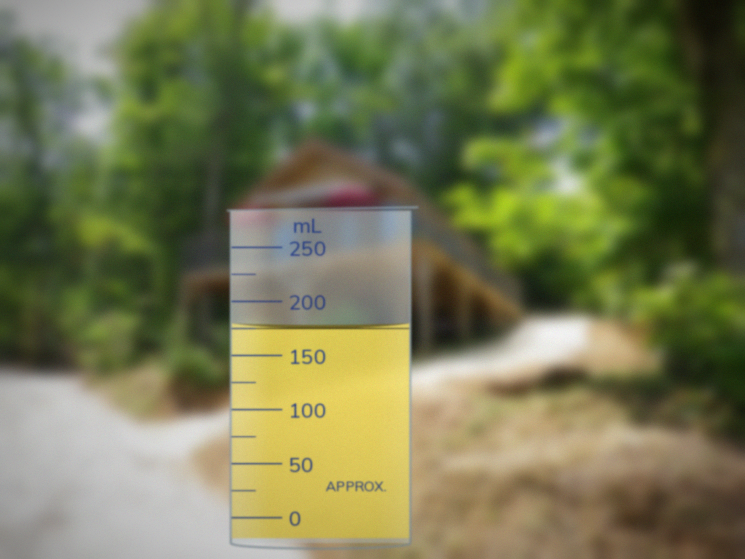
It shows {"value": 175, "unit": "mL"}
